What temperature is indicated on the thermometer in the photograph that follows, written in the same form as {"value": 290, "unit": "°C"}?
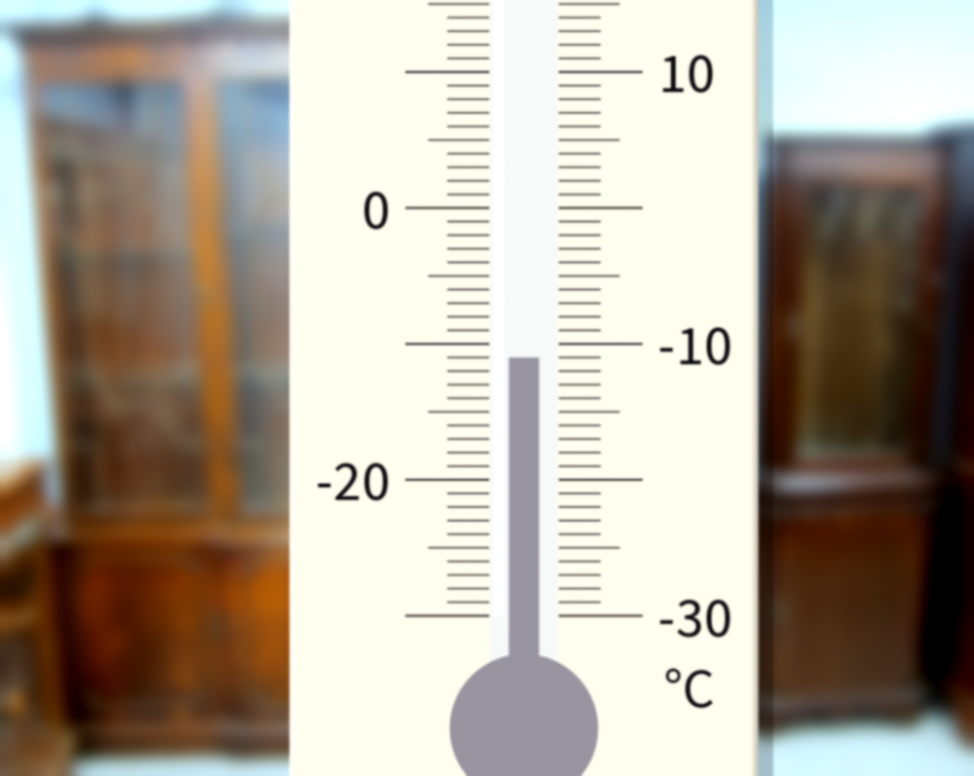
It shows {"value": -11, "unit": "°C"}
